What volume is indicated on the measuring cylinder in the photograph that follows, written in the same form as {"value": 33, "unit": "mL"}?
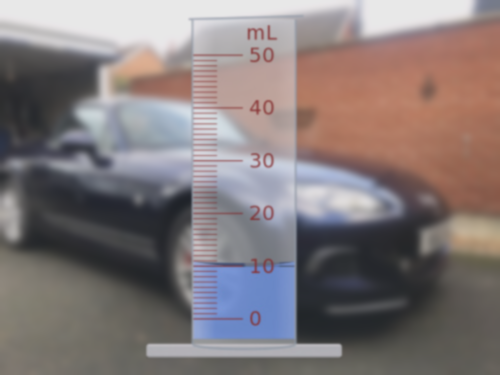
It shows {"value": 10, "unit": "mL"}
